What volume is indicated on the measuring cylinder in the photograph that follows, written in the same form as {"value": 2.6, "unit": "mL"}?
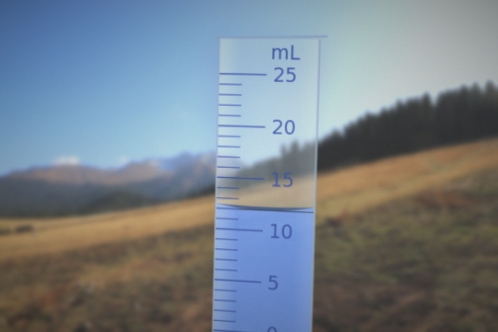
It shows {"value": 12, "unit": "mL"}
